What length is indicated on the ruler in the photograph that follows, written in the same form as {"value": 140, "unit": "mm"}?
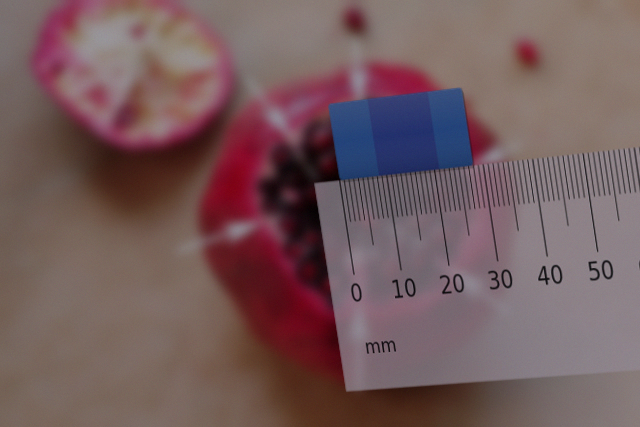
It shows {"value": 28, "unit": "mm"}
